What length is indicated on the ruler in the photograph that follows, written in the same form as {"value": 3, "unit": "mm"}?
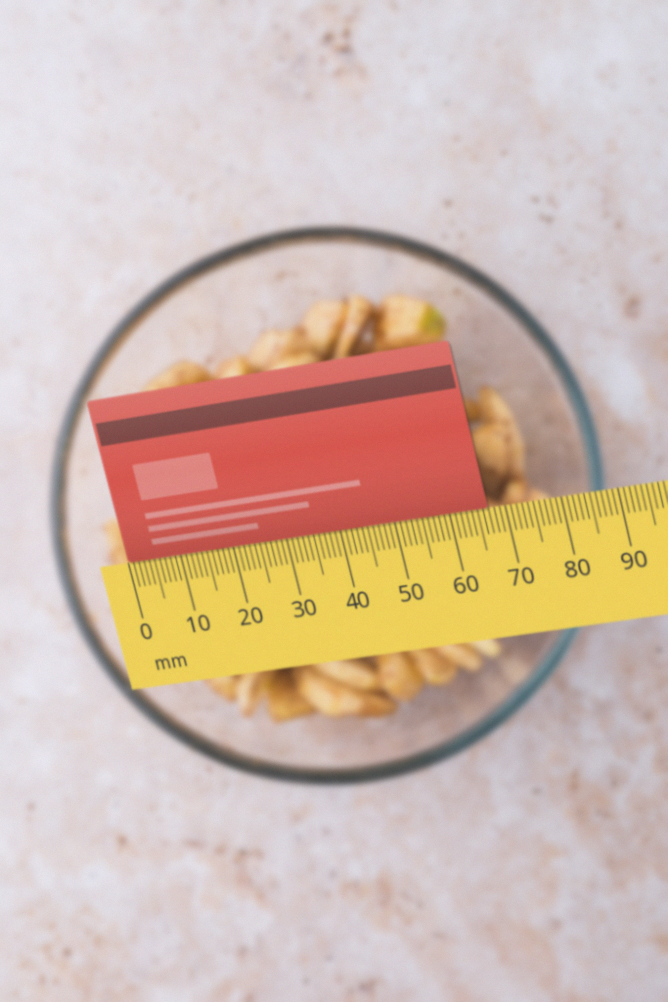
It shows {"value": 67, "unit": "mm"}
